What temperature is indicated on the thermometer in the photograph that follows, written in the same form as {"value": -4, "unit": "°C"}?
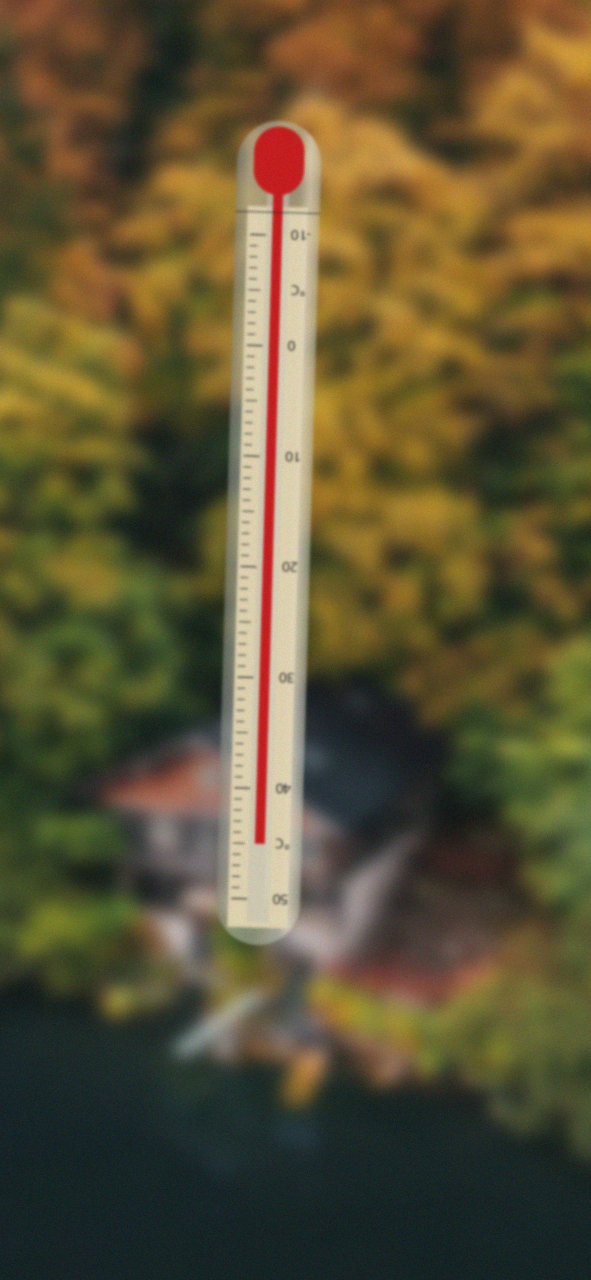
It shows {"value": 45, "unit": "°C"}
